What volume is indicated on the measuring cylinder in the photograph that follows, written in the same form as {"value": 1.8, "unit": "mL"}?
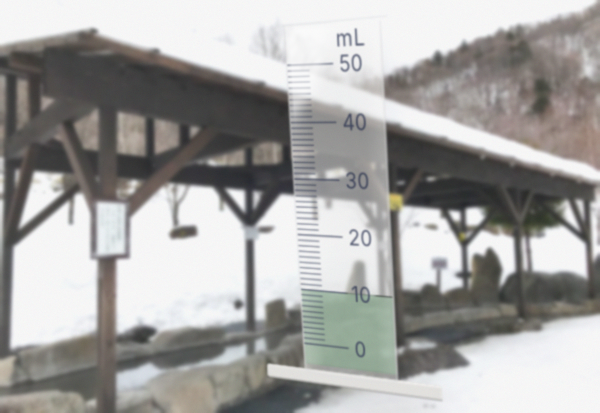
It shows {"value": 10, "unit": "mL"}
